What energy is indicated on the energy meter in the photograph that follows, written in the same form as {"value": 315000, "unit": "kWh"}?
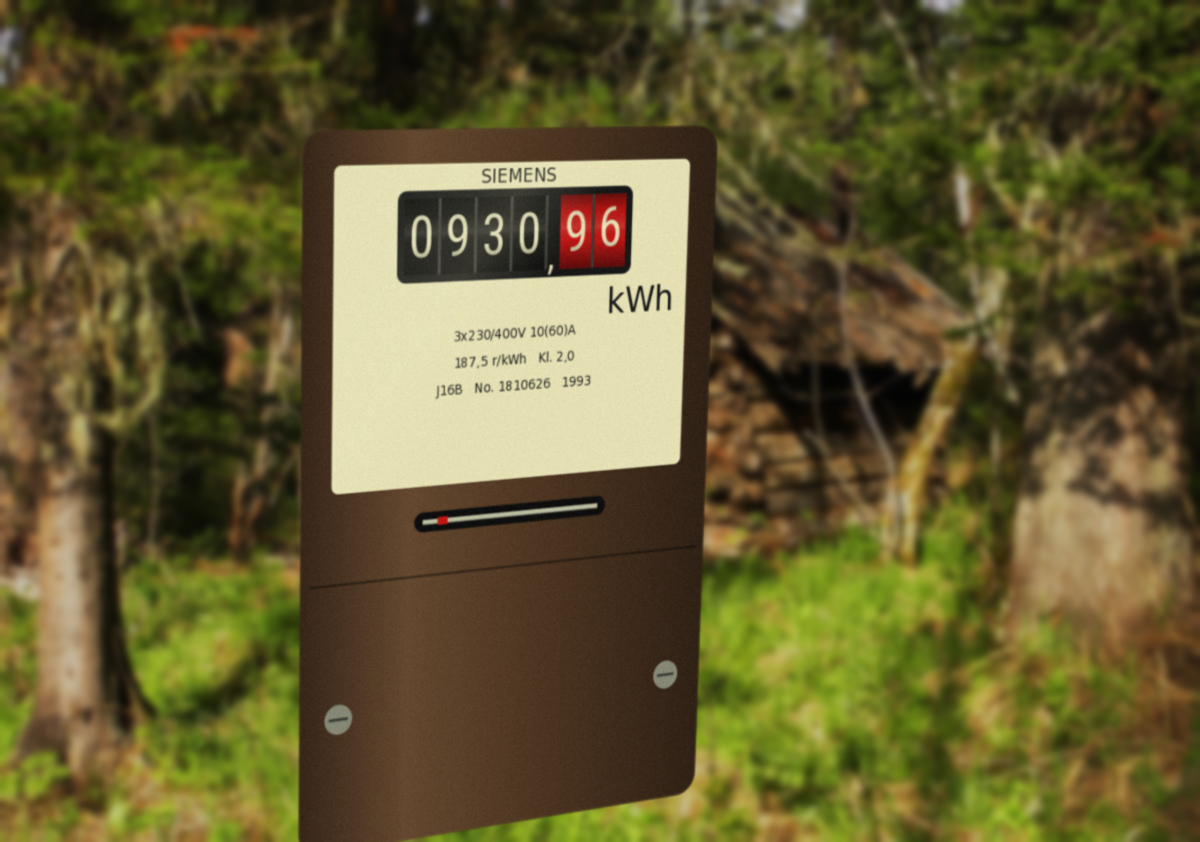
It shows {"value": 930.96, "unit": "kWh"}
